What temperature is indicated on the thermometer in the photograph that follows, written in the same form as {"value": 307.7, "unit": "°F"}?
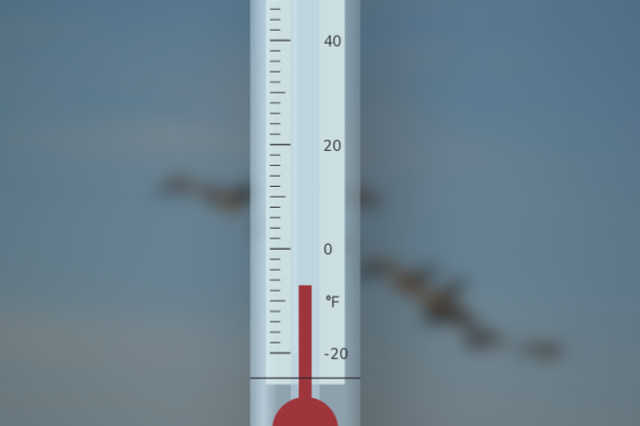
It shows {"value": -7, "unit": "°F"}
